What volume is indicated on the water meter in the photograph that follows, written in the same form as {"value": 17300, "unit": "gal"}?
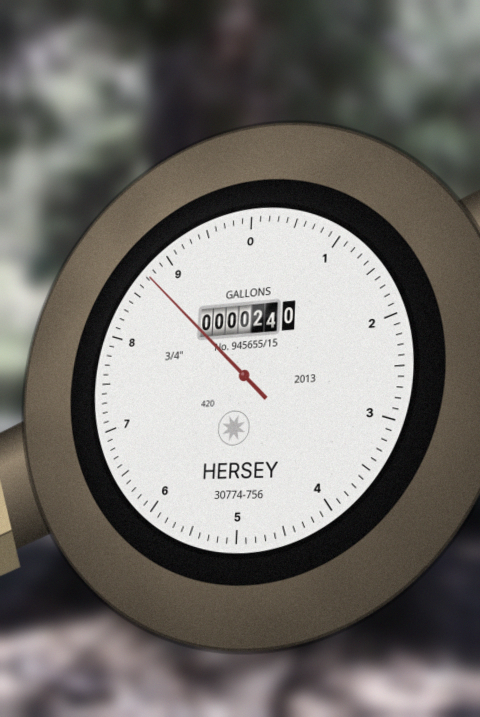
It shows {"value": 238.7, "unit": "gal"}
